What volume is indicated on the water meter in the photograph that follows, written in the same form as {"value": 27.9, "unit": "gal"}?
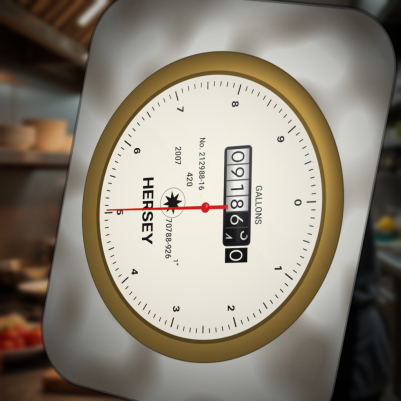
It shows {"value": 918635.0, "unit": "gal"}
